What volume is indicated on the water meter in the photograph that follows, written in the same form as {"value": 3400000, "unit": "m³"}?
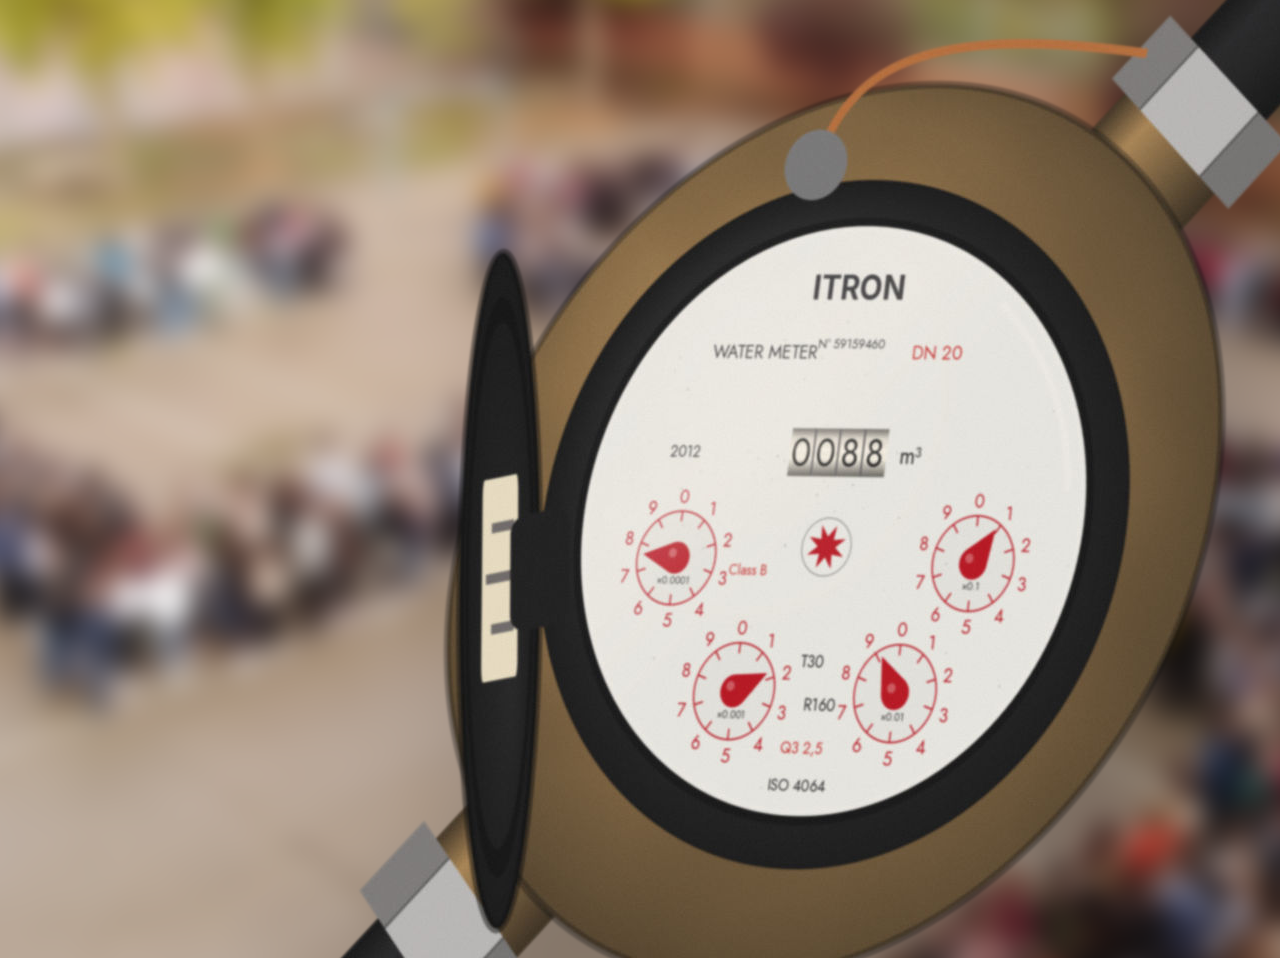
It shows {"value": 88.0917, "unit": "m³"}
